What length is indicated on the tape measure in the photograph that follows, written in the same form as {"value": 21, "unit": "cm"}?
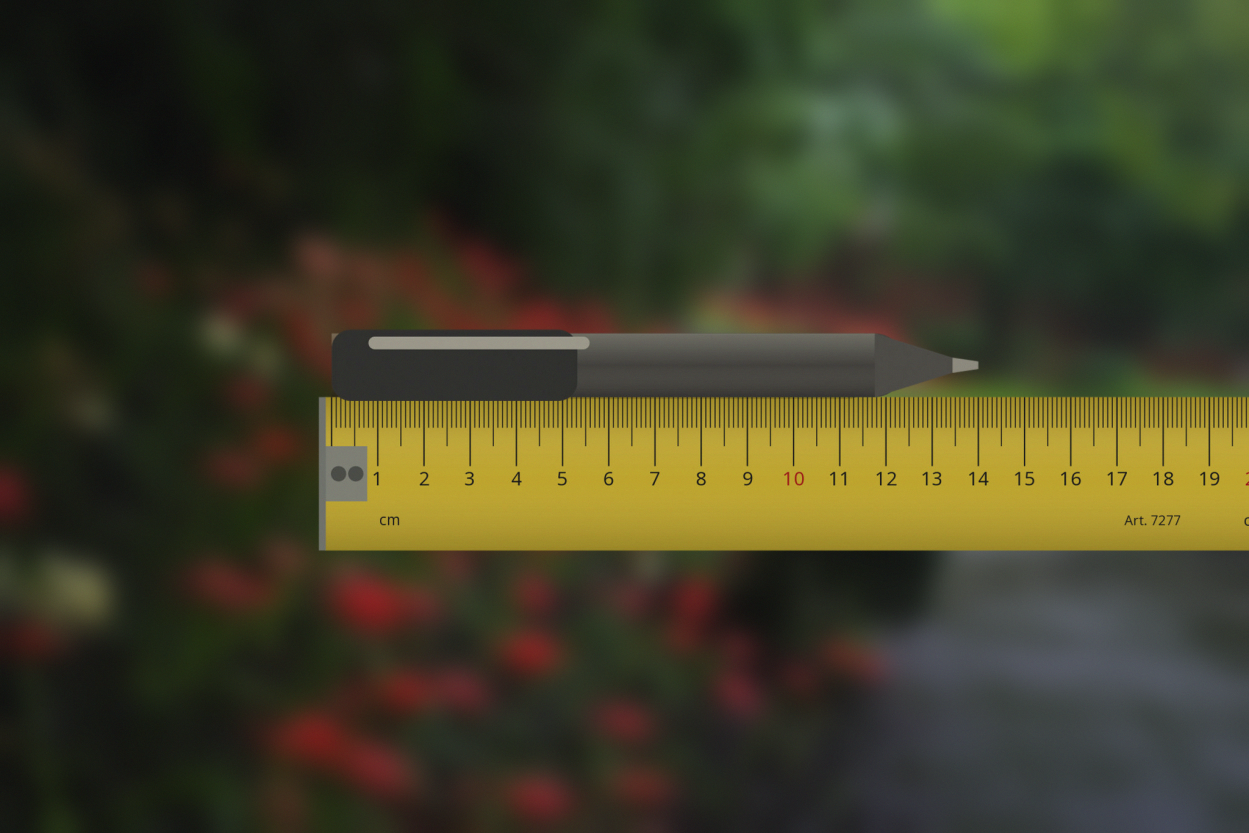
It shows {"value": 14, "unit": "cm"}
